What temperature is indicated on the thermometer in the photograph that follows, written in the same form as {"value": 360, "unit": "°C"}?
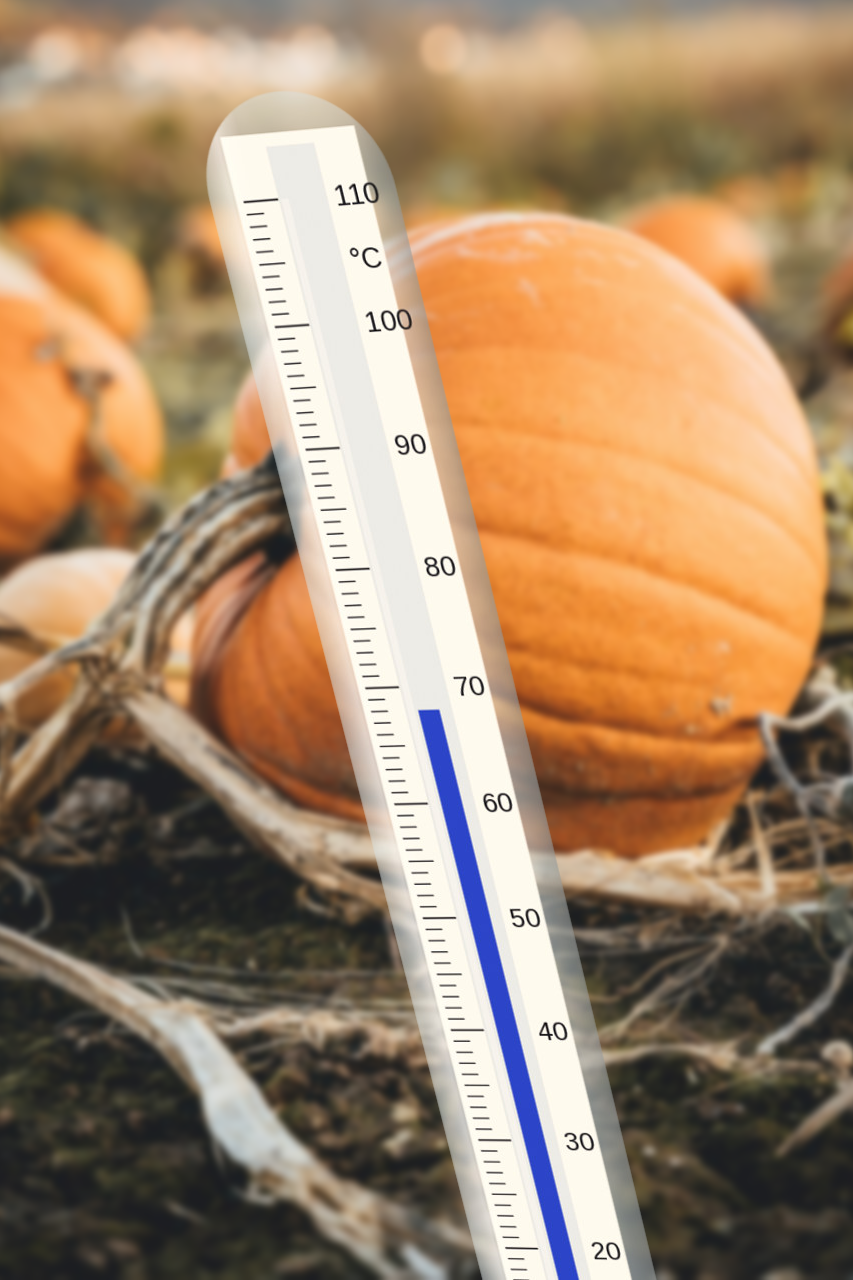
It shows {"value": 68, "unit": "°C"}
